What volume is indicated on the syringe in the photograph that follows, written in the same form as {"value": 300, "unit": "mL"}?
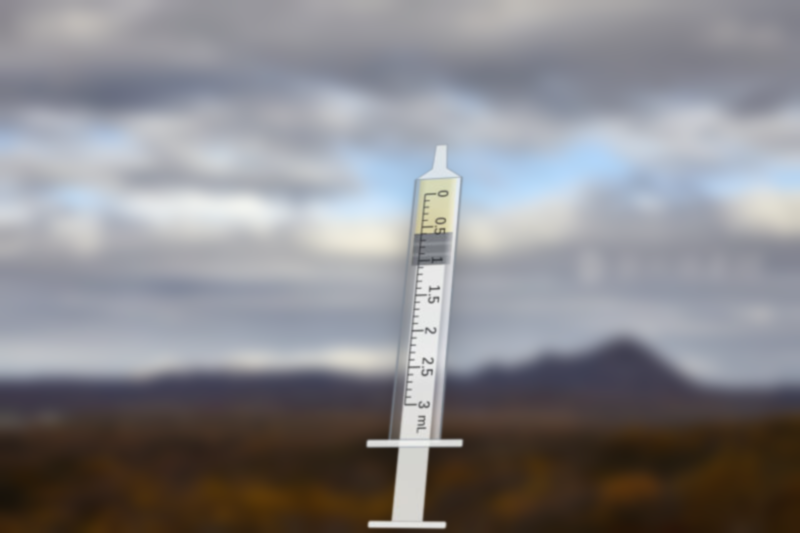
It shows {"value": 0.6, "unit": "mL"}
